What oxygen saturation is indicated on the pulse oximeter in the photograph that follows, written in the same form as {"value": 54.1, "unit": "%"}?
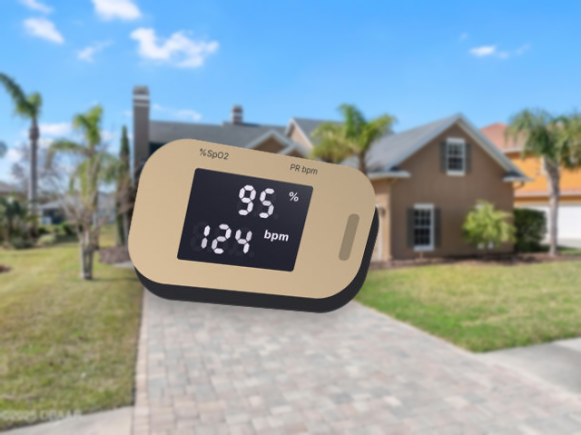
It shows {"value": 95, "unit": "%"}
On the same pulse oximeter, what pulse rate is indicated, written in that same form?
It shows {"value": 124, "unit": "bpm"}
